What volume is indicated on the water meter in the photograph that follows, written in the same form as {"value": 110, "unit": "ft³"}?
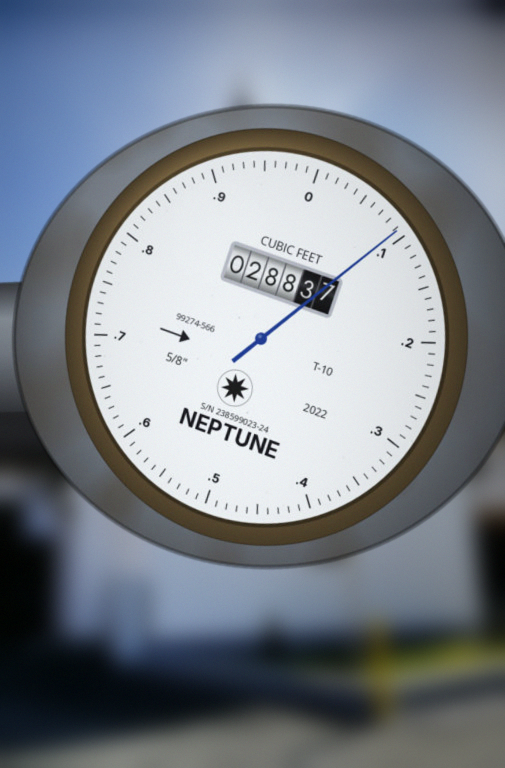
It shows {"value": 28837.09, "unit": "ft³"}
